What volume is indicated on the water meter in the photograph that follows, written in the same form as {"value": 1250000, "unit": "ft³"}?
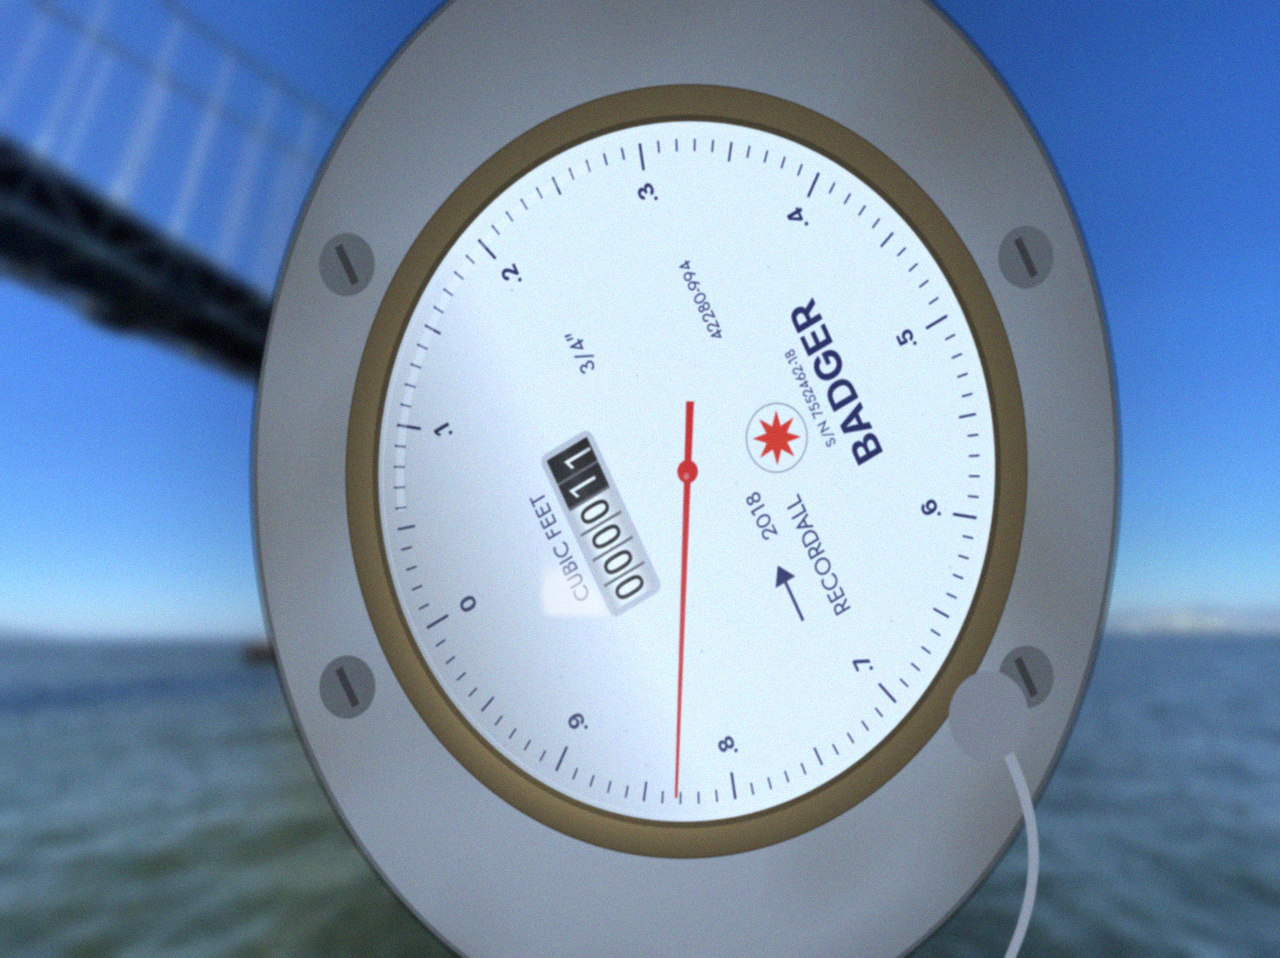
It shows {"value": 10.83, "unit": "ft³"}
